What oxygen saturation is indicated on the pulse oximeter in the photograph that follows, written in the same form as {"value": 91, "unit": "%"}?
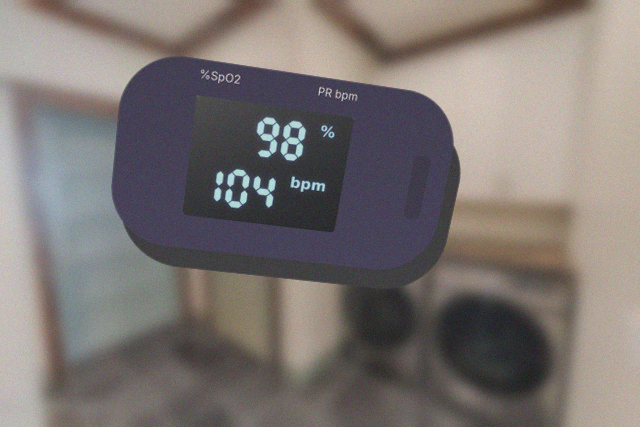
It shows {"value": 98, "unit": "%"}
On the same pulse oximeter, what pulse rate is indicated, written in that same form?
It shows {"value": 104, "unit": "bpm"}
